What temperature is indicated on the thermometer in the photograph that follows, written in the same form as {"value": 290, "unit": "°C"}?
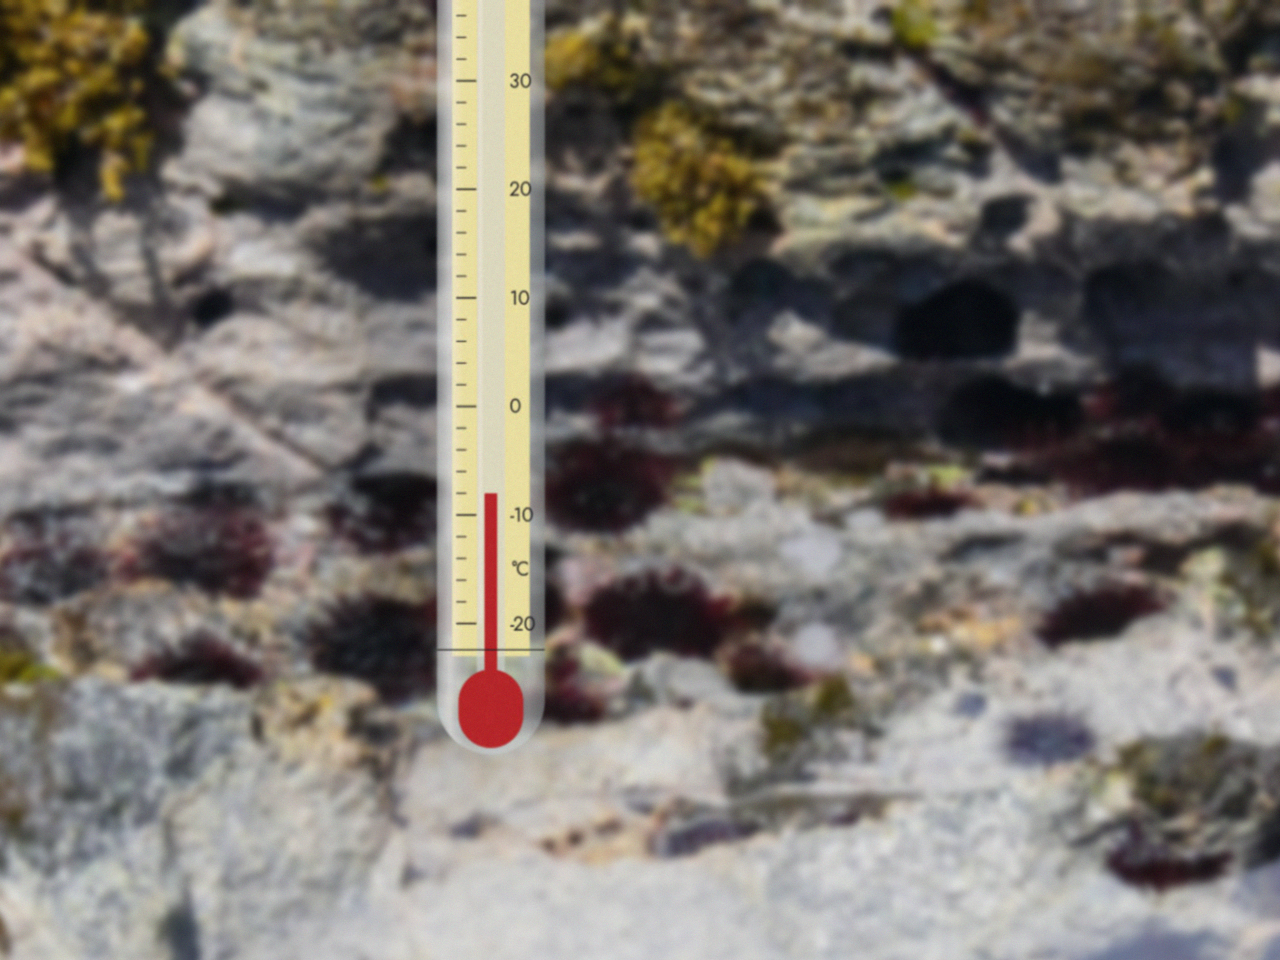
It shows {"value": -8, "unit": "°C"}
